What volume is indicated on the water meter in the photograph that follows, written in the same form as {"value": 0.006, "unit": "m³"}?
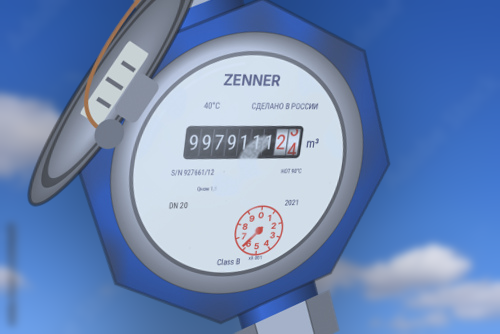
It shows {"value": 9979111.236, "unit": "m³"}
